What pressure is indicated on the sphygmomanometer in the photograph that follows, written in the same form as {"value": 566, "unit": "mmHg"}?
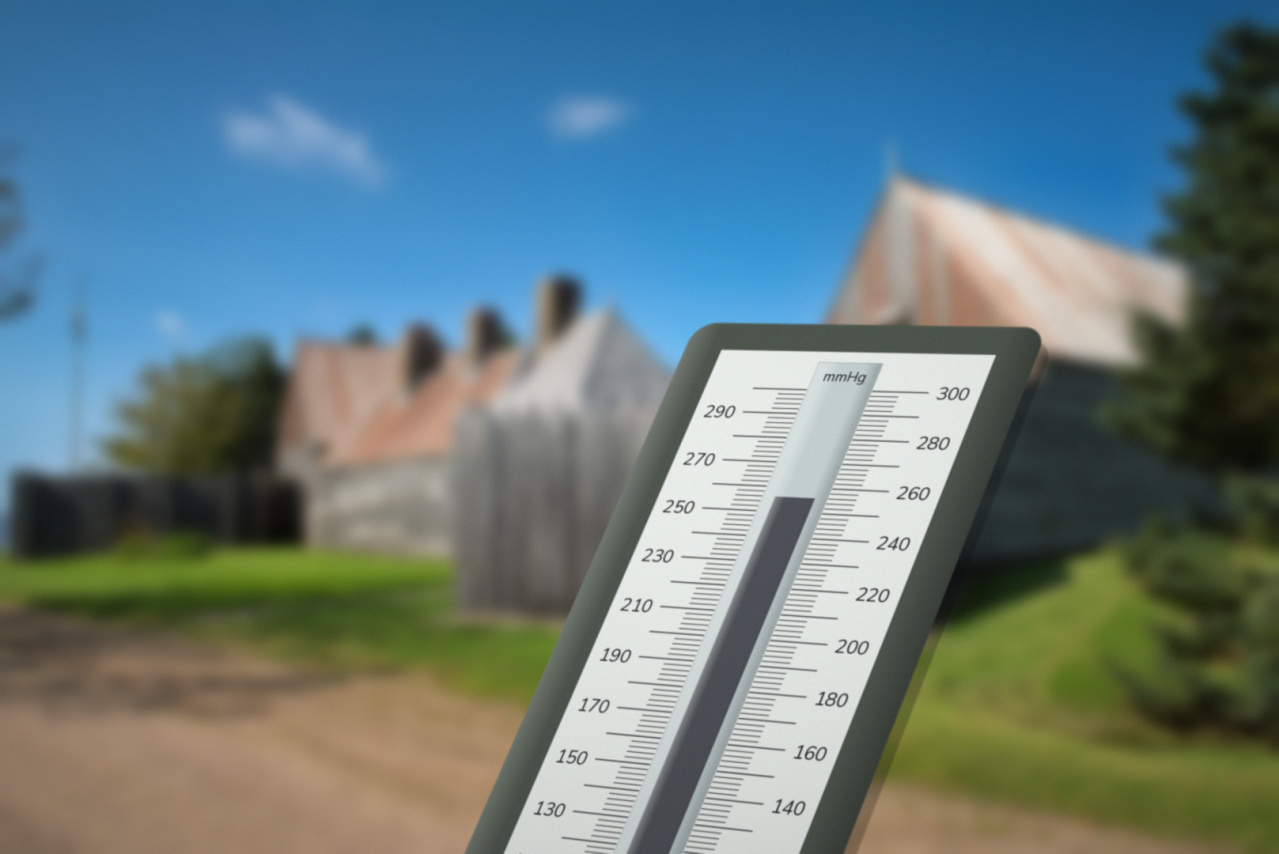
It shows {"value": 256, "unit": "mmHg"}
